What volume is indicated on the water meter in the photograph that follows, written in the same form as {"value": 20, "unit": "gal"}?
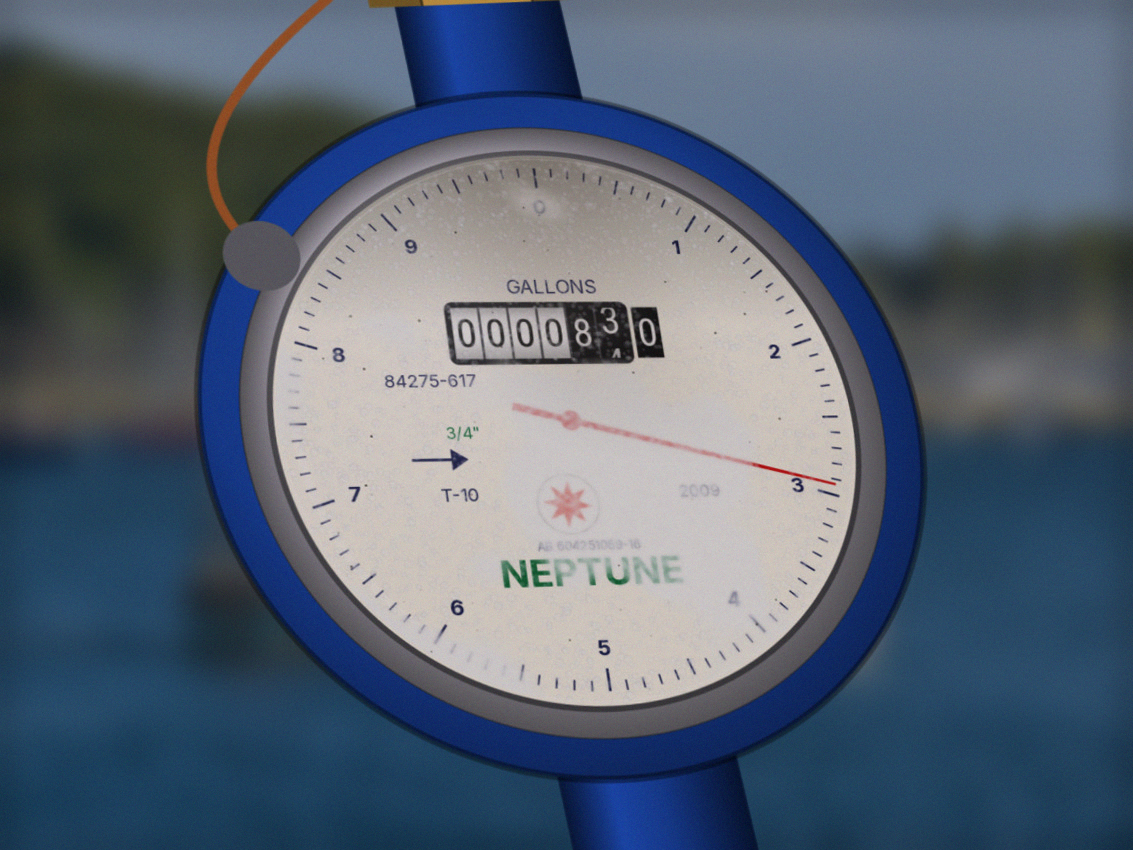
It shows {"value": 832.9, "unit": "gal"}
